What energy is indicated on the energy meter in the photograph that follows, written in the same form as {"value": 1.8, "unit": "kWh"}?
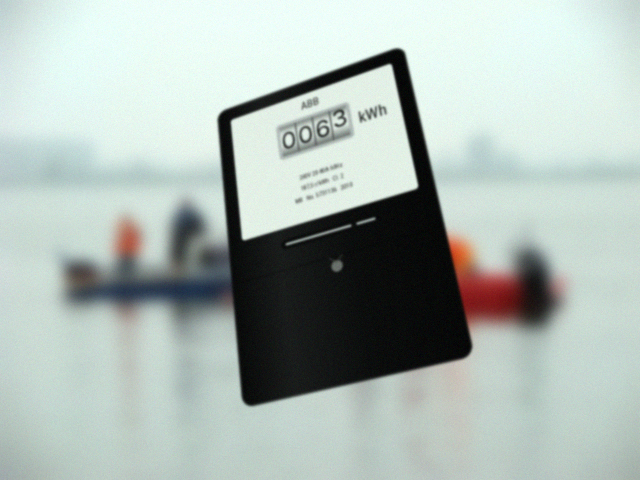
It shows {"value": 63, "unit": "kWh"}
